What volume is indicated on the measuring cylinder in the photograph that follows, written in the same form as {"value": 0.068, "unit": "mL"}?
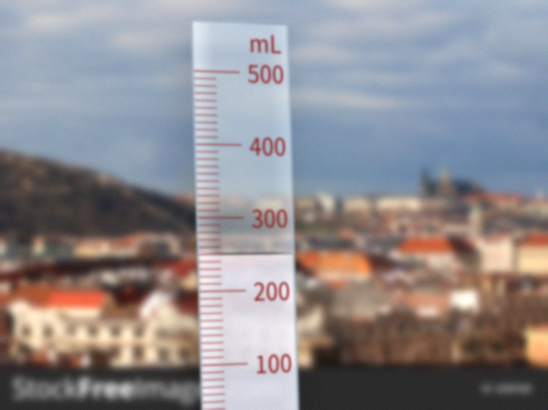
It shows {"value": 250, "unit": "mL"}
